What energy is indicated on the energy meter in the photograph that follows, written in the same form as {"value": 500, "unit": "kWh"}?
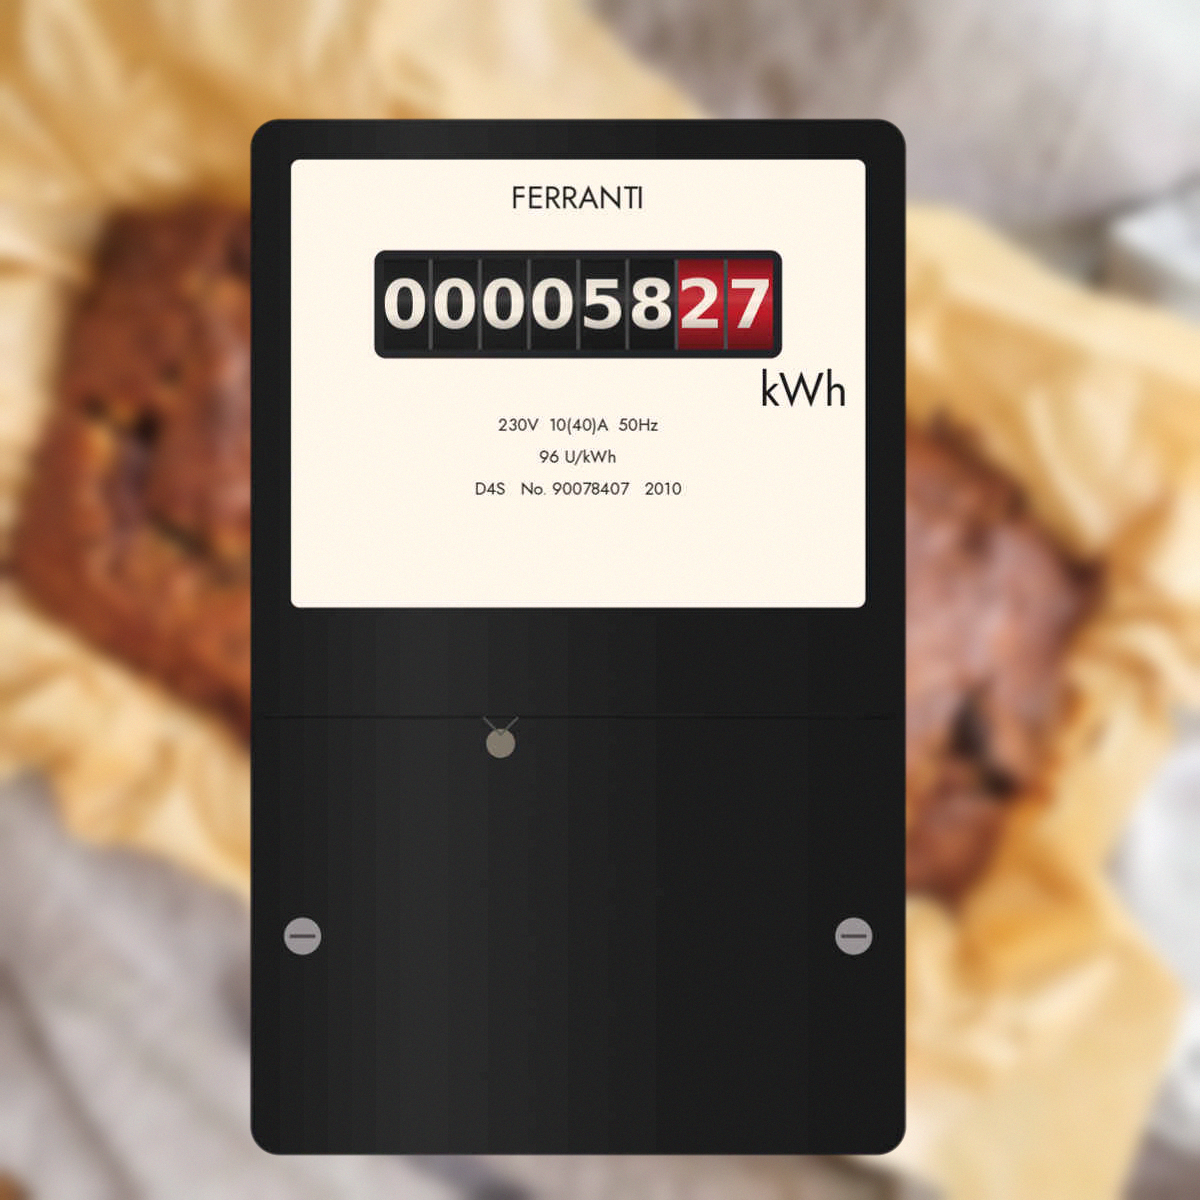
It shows {"value": 58.27, "unit": "kWh"}
